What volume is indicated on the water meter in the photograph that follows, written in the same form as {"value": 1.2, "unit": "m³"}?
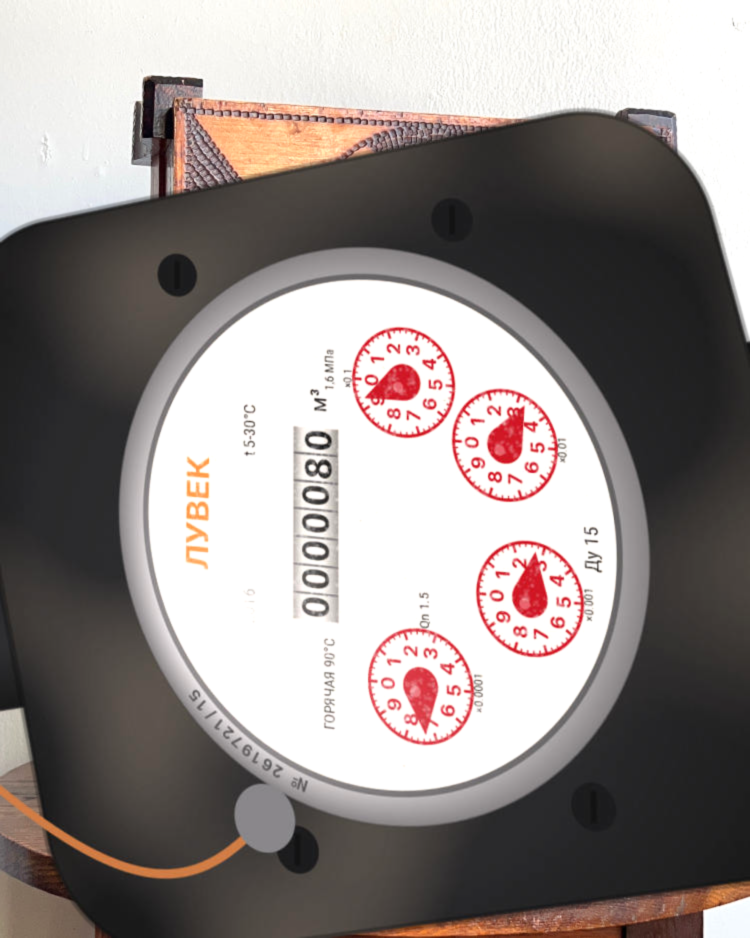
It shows {"value": 79.9327, "unit": "m³"}
